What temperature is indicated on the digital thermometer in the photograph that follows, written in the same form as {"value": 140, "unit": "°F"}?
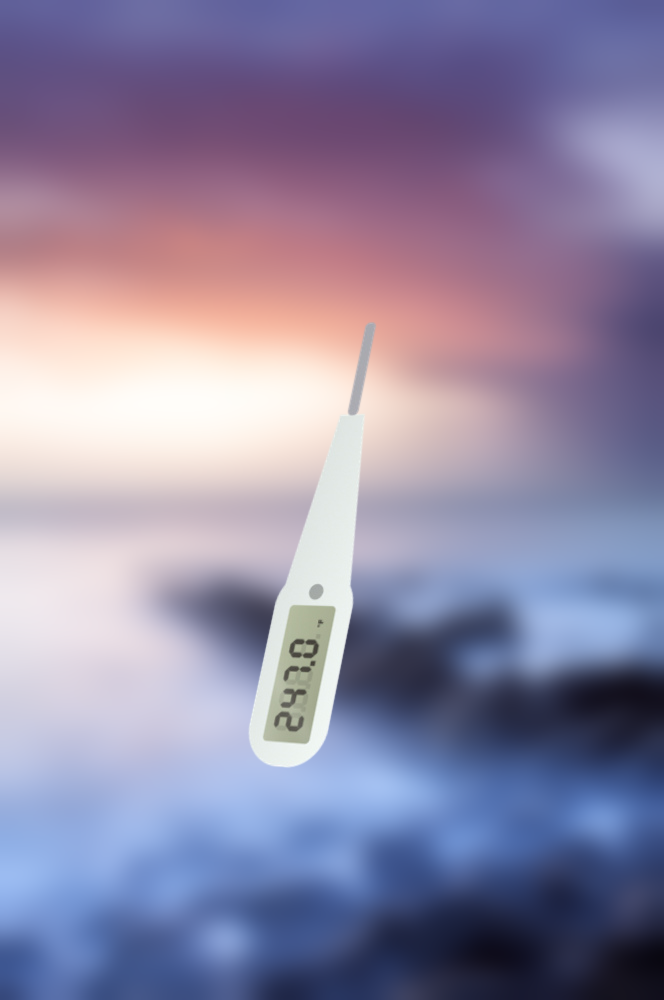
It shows {"value": 247.0, "unit": "°F"}
